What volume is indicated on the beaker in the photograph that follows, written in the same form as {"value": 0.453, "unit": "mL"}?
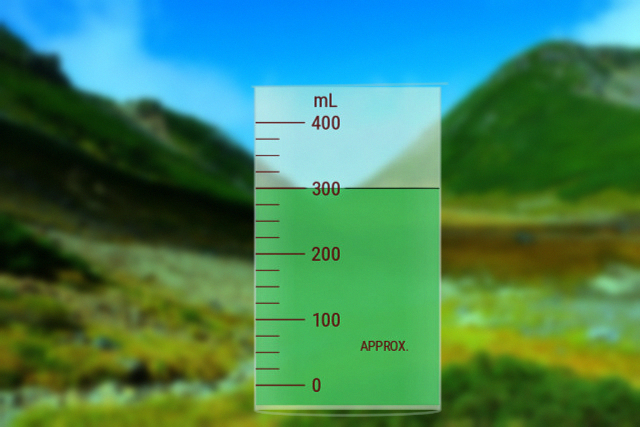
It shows {"value": 300, "unit": "mL"}
